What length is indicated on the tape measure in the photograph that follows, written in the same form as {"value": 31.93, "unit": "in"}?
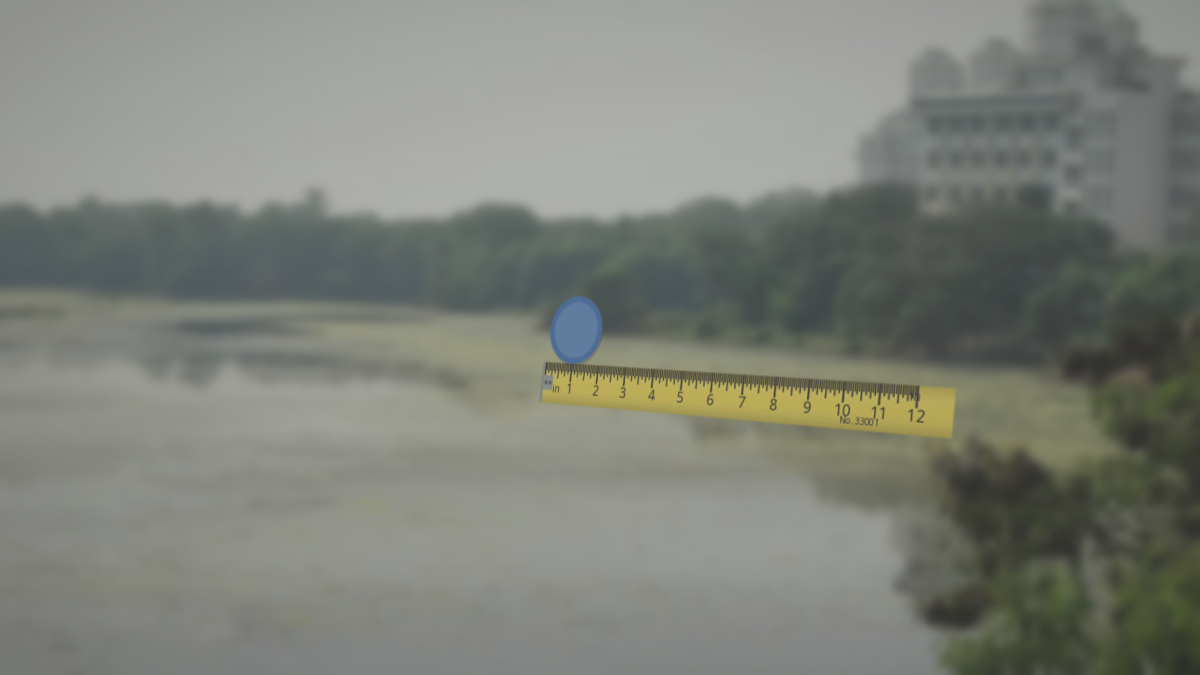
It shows {"value": 2, "unit": "in"}
